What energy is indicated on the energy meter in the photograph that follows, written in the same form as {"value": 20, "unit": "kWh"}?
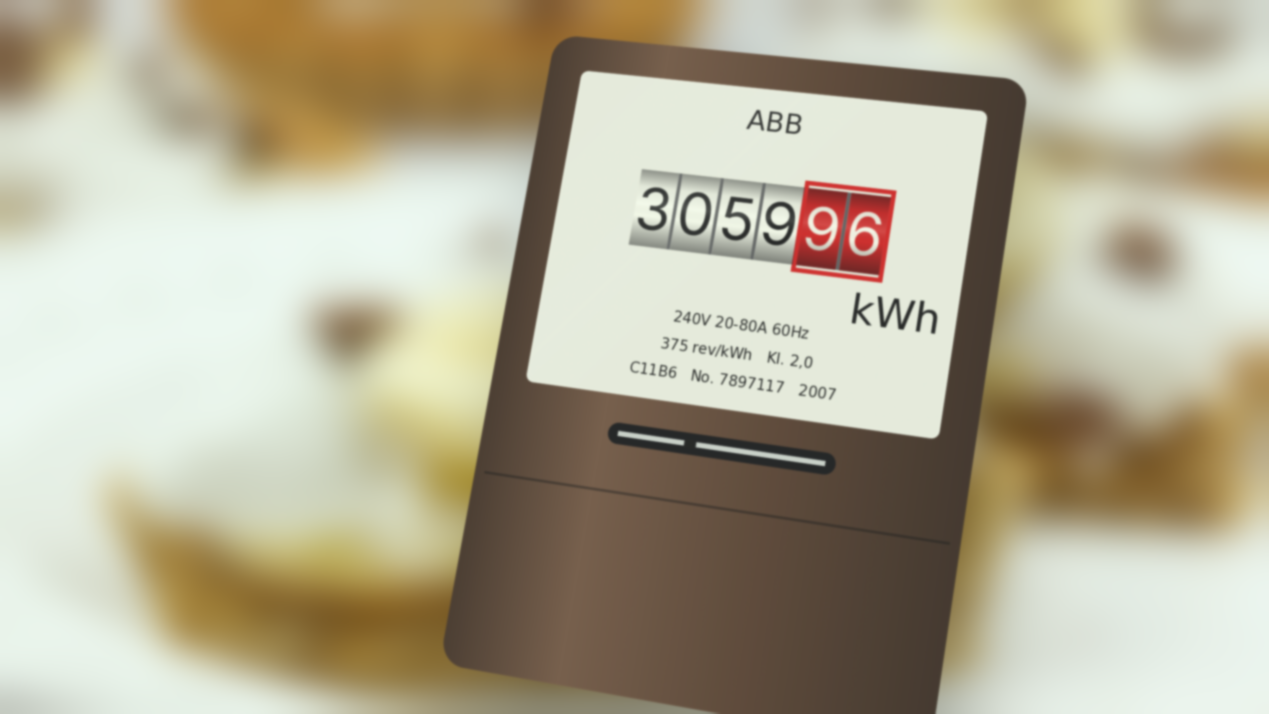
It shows {"value": 3059.96, "unit": "kWh"}
